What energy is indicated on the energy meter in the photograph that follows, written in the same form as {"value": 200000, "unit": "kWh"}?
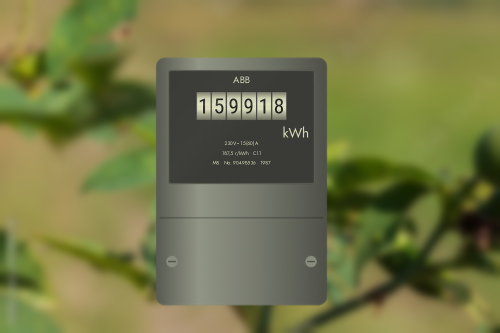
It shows {"value": 159918, "unit": "kWh"}
